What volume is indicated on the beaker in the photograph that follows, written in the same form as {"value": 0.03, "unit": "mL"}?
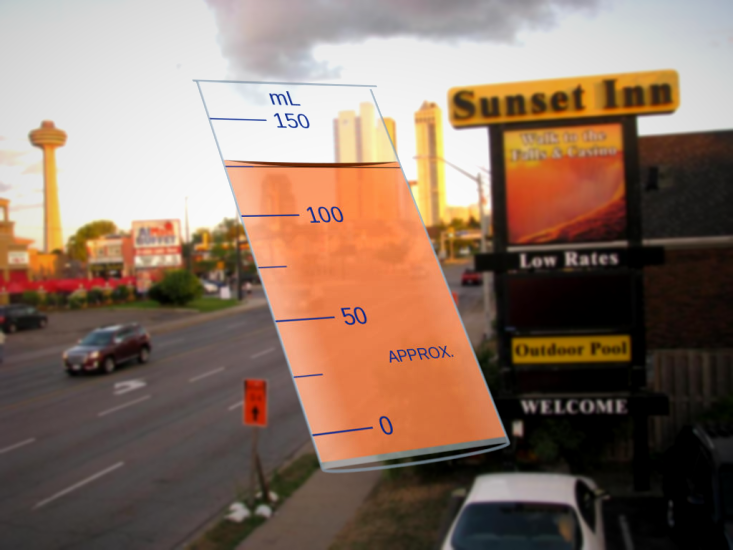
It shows {"value": 125, "unit": "mL"}
